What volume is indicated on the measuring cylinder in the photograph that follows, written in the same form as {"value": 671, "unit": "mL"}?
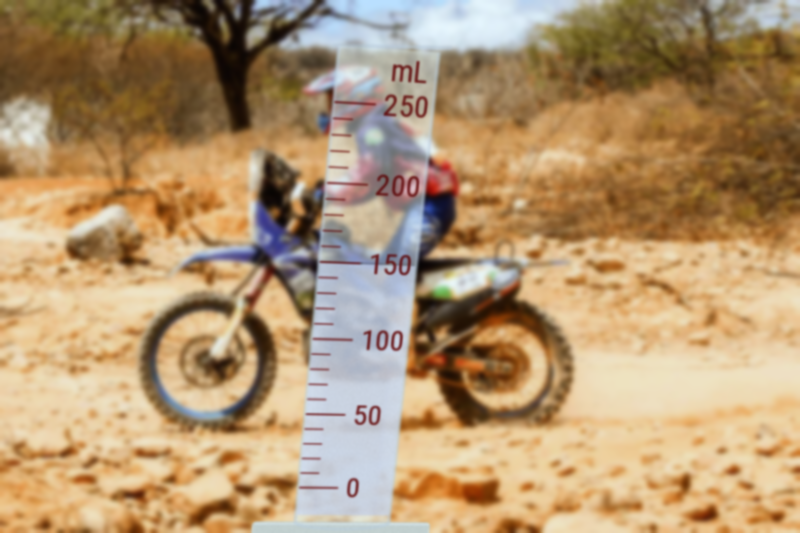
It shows {"value": 150, "unit": "mL"}
